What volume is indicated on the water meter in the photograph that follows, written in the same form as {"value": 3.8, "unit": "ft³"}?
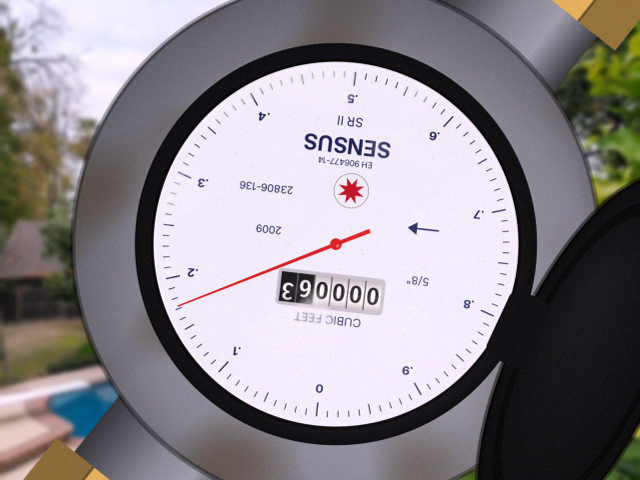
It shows {"value": 63.17, "unit": "ft³"}
